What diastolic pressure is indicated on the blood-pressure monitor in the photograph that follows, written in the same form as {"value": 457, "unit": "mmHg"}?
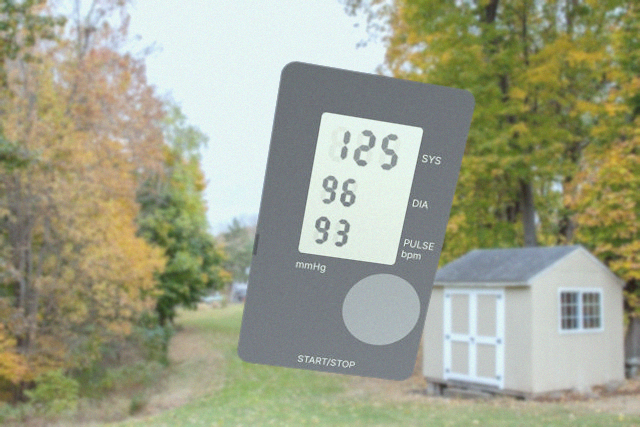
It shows {"value": 96, "unit": "mmHg"}
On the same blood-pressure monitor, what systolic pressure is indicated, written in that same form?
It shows {"value": 125, "unit": "mmHg"}
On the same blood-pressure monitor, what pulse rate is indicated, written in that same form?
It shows {"value": 93, "unit": "bpm"}
